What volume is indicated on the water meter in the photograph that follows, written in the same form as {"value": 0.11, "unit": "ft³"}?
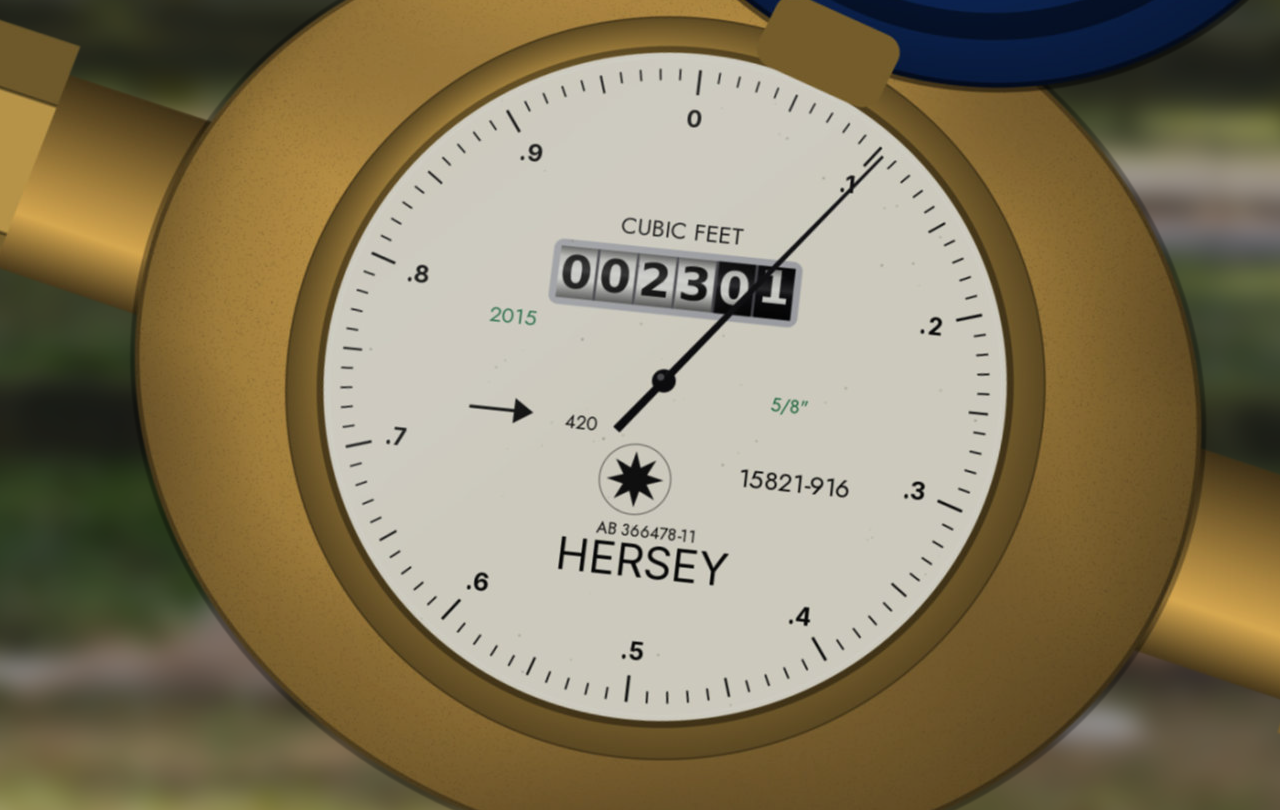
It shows {"value": 2301.10, "unit": "ft³"}
